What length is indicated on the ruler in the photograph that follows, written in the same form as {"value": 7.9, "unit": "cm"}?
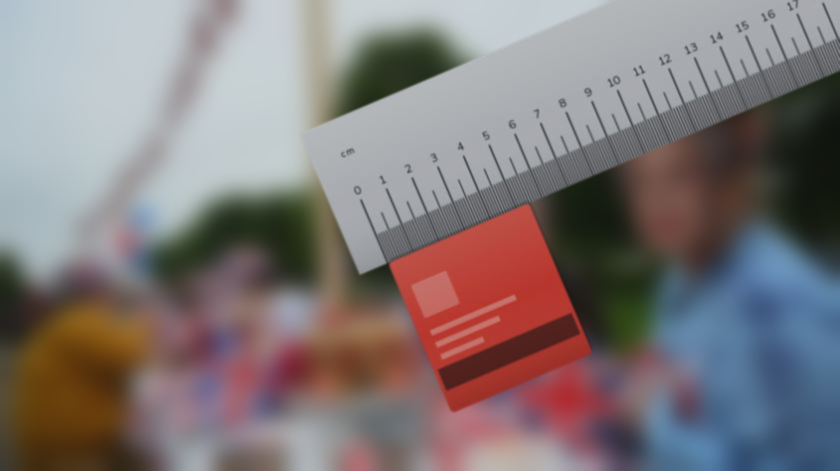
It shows {"value": 5.5, "unit": "cm"}
